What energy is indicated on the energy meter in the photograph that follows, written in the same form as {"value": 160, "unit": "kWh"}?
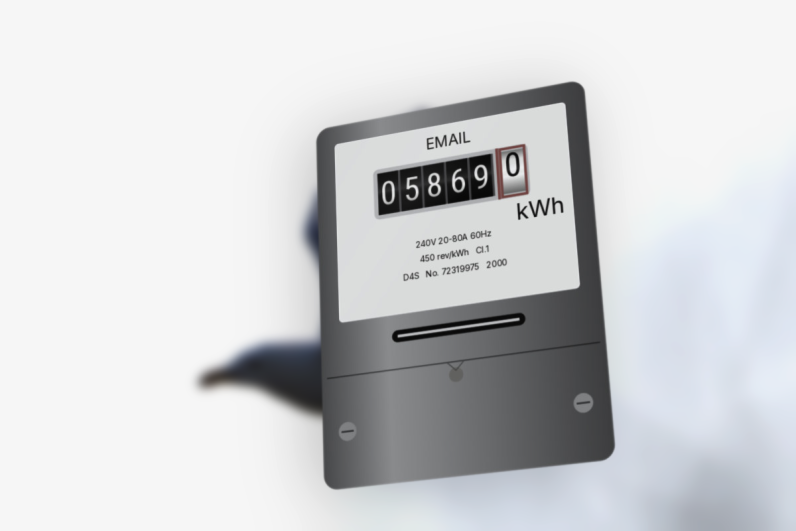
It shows {"value": 5869.0, "unit": "kWh"}
